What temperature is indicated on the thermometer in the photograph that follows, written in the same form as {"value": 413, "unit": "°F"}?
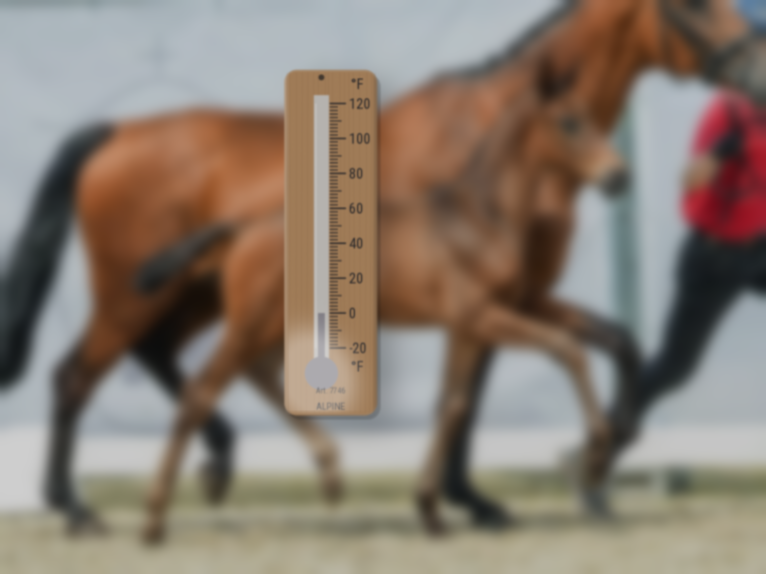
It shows {"value": 0, "unit": "°F"}
